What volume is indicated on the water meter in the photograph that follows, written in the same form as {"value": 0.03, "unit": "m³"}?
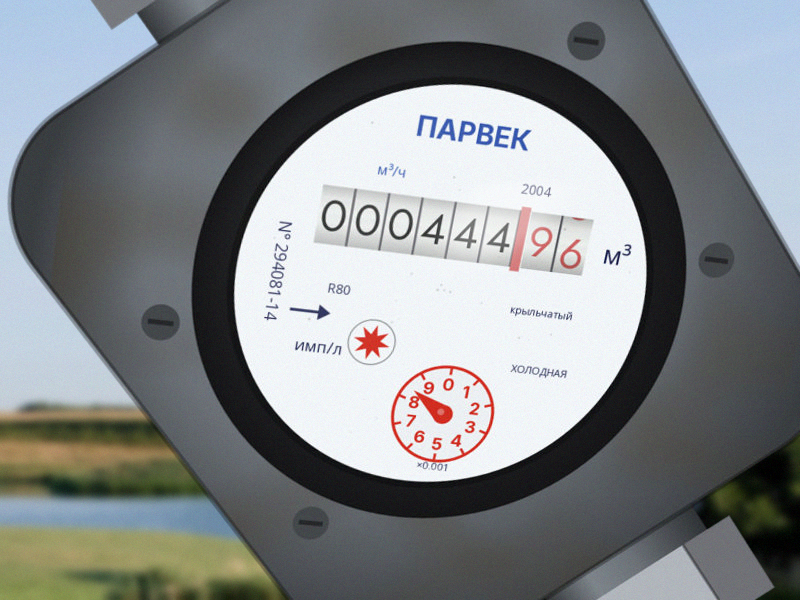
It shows {"value": 444.958, "unit": "m³"}
